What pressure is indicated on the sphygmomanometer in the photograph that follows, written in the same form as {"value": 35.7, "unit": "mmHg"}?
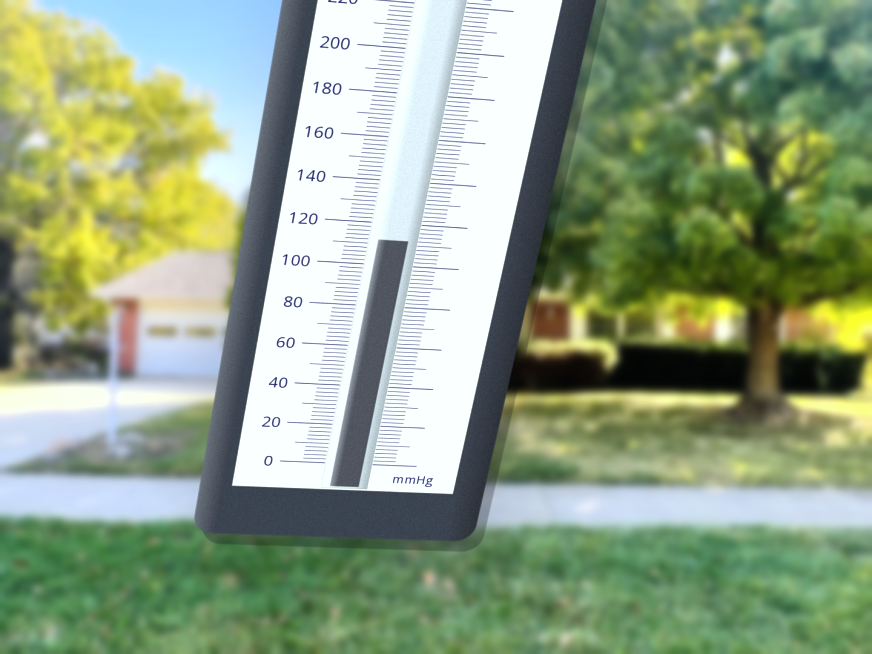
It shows {"value": 112, "unit": "mmHg"}
